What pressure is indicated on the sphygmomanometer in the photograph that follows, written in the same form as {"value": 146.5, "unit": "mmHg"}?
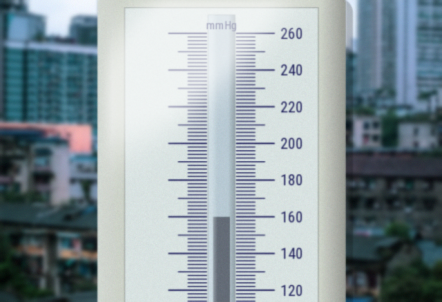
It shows {"value": 160, "unit": "mmHg"}
